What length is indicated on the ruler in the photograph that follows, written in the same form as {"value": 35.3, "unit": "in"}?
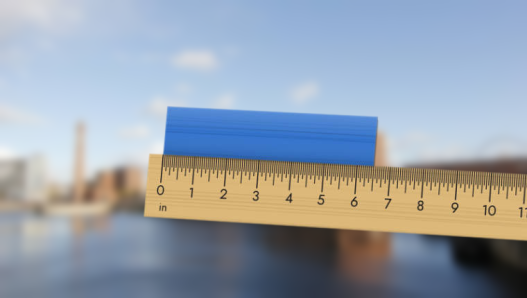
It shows {"value": 6.5, "unit": "in"}
